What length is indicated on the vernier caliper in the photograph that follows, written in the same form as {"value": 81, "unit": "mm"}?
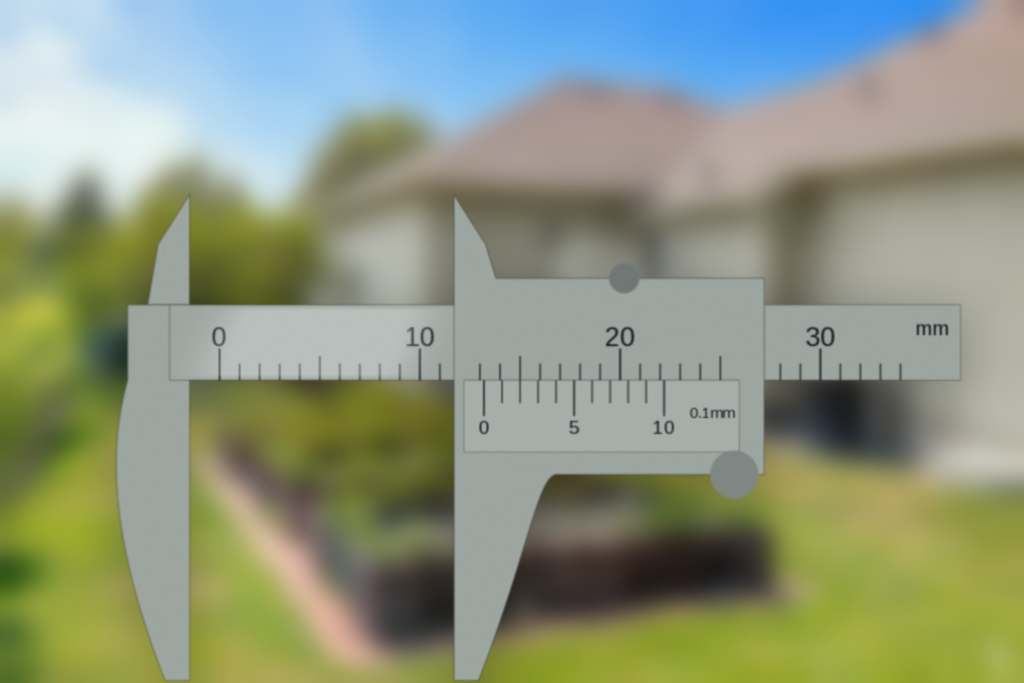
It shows {"value": 13.2, "unit": "mm"}
